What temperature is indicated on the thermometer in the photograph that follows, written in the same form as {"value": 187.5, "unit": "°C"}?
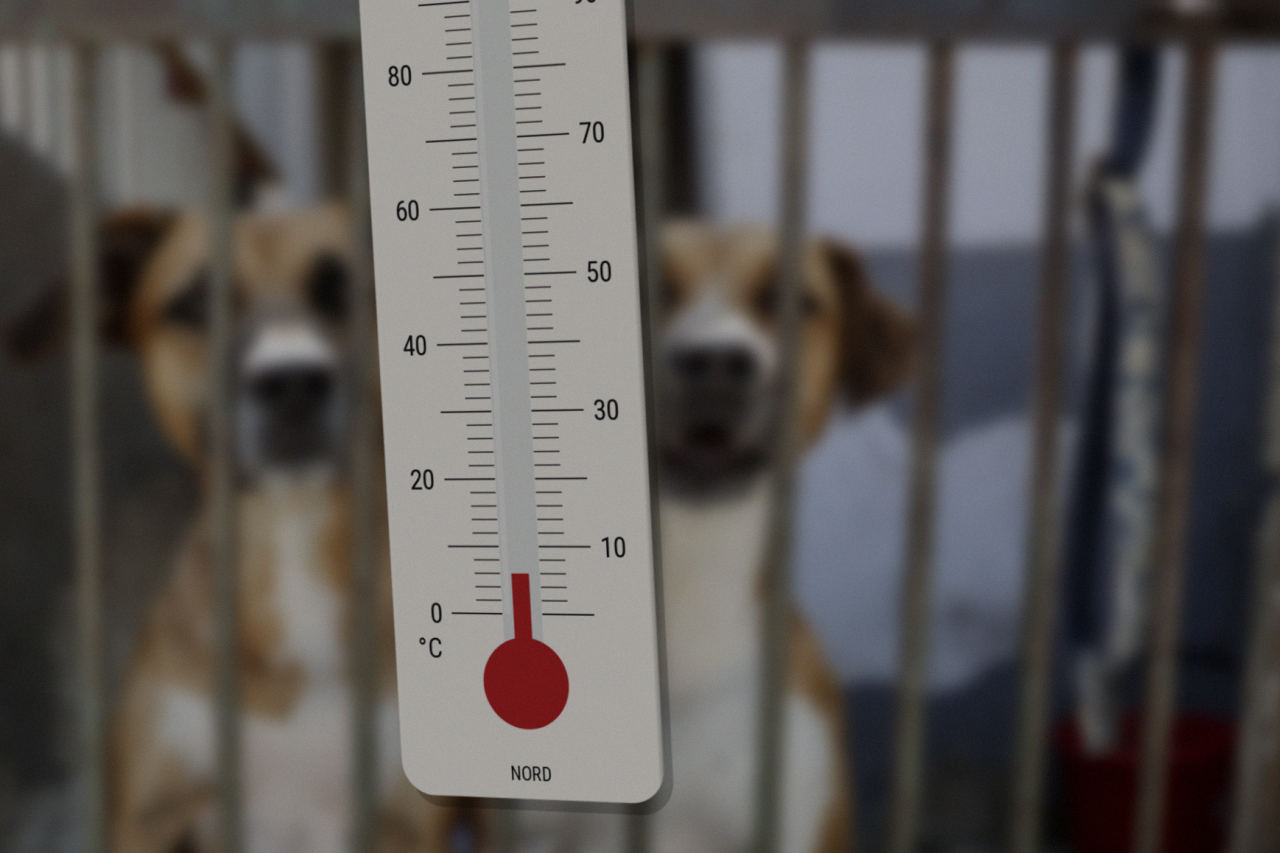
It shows {"value": 6, "unit": "°C"}
